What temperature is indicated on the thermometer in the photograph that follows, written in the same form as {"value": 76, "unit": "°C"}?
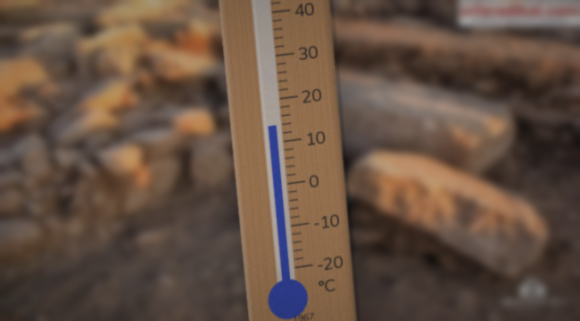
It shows {"value": 14, "unit": "°C"}
